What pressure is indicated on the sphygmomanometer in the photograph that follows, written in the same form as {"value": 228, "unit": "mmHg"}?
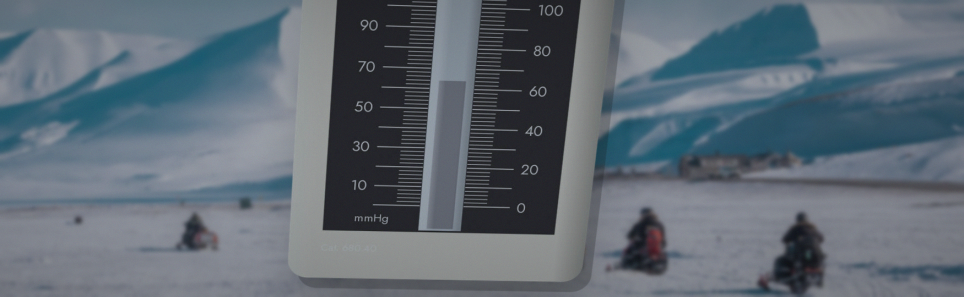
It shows {"value": 64, "unit": "mmHg"}
